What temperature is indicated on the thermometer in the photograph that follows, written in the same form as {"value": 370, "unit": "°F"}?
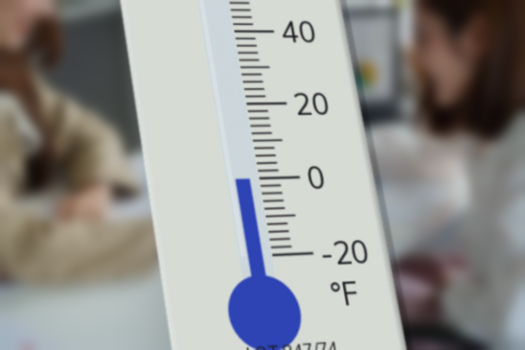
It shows {"value": 0, "unit": "°F"}
